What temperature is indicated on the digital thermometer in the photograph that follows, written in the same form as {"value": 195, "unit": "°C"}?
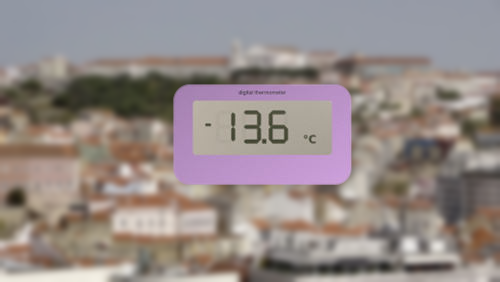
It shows {"value": -13.6, "unit": "°C"}
